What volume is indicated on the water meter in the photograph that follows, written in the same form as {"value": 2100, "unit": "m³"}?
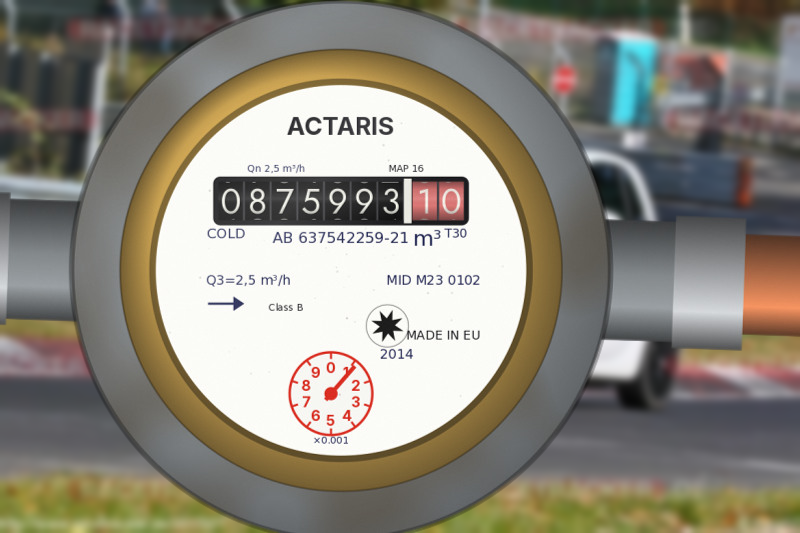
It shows {"value": 875993.101, "unit": "m³"}
